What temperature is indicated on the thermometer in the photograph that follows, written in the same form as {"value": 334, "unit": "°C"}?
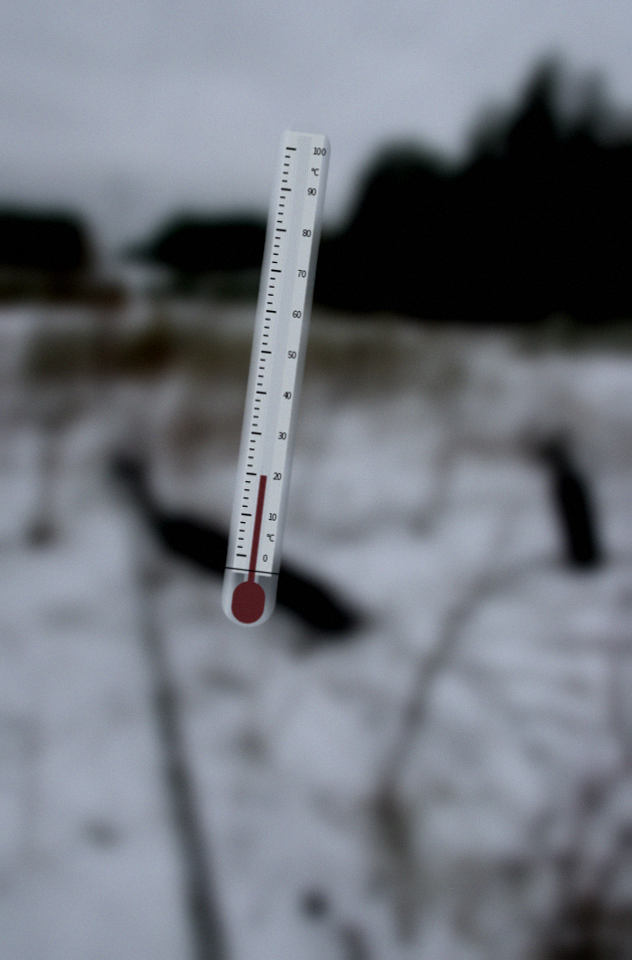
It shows {"value": 20, "unit": "°C"}
